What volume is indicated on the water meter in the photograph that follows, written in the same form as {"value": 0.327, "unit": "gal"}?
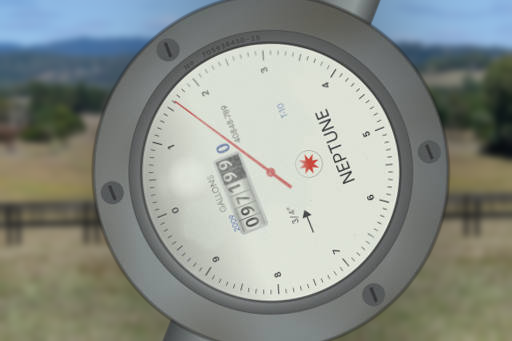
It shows {"value": 971991.6, "unit": "gal"}
